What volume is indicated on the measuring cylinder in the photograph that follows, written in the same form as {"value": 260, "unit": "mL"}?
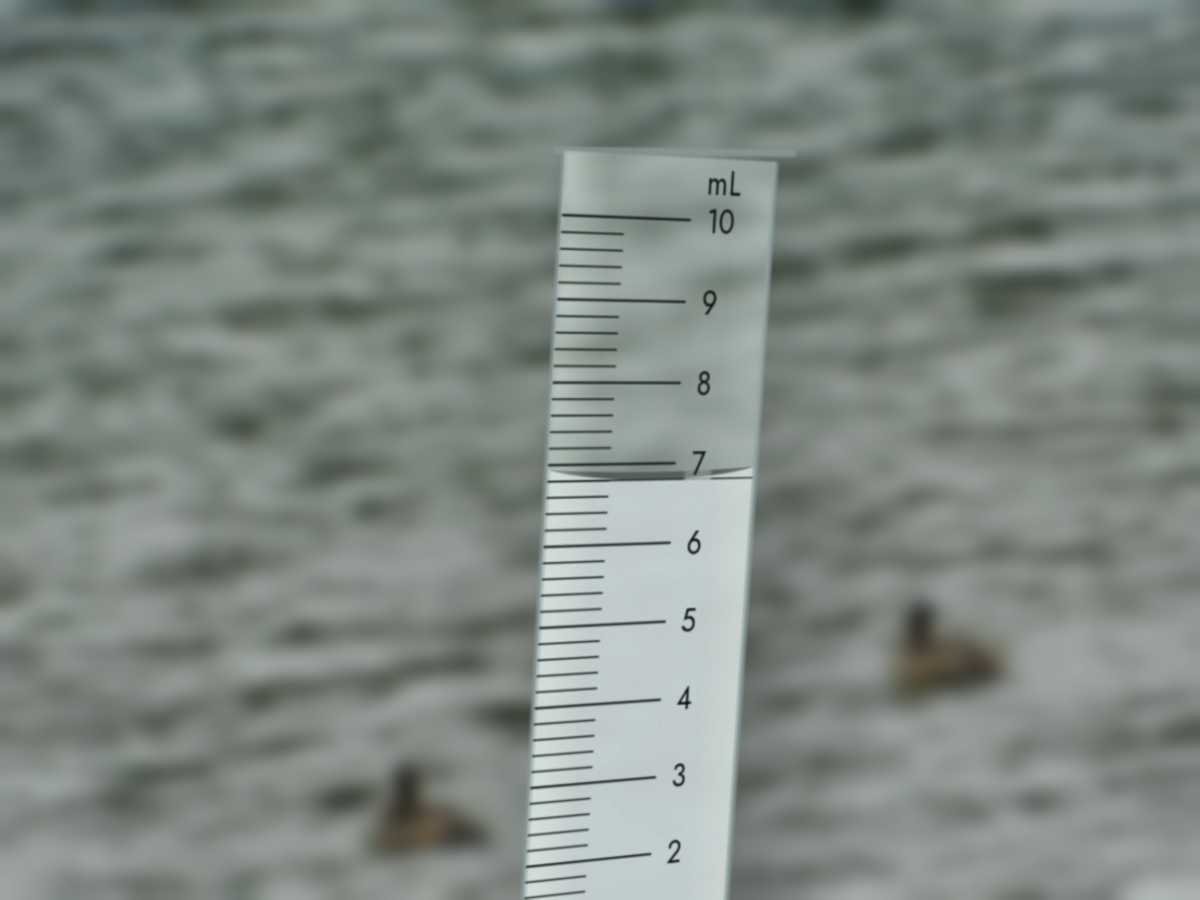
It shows {"value": 6.8, "unit": "mL"}
